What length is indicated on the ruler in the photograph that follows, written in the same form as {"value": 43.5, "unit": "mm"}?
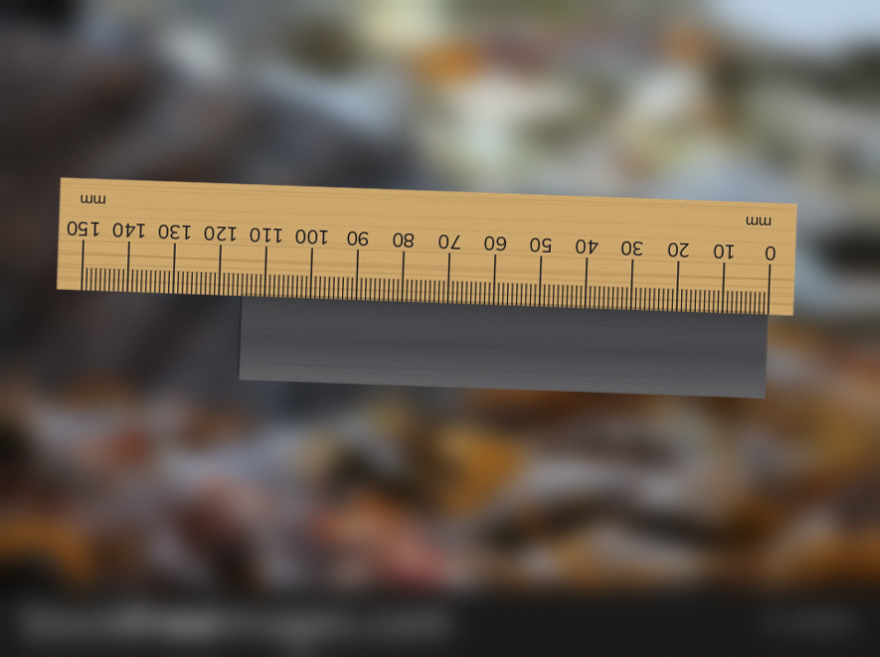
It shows {"value": 115, "unit": "mm"}
